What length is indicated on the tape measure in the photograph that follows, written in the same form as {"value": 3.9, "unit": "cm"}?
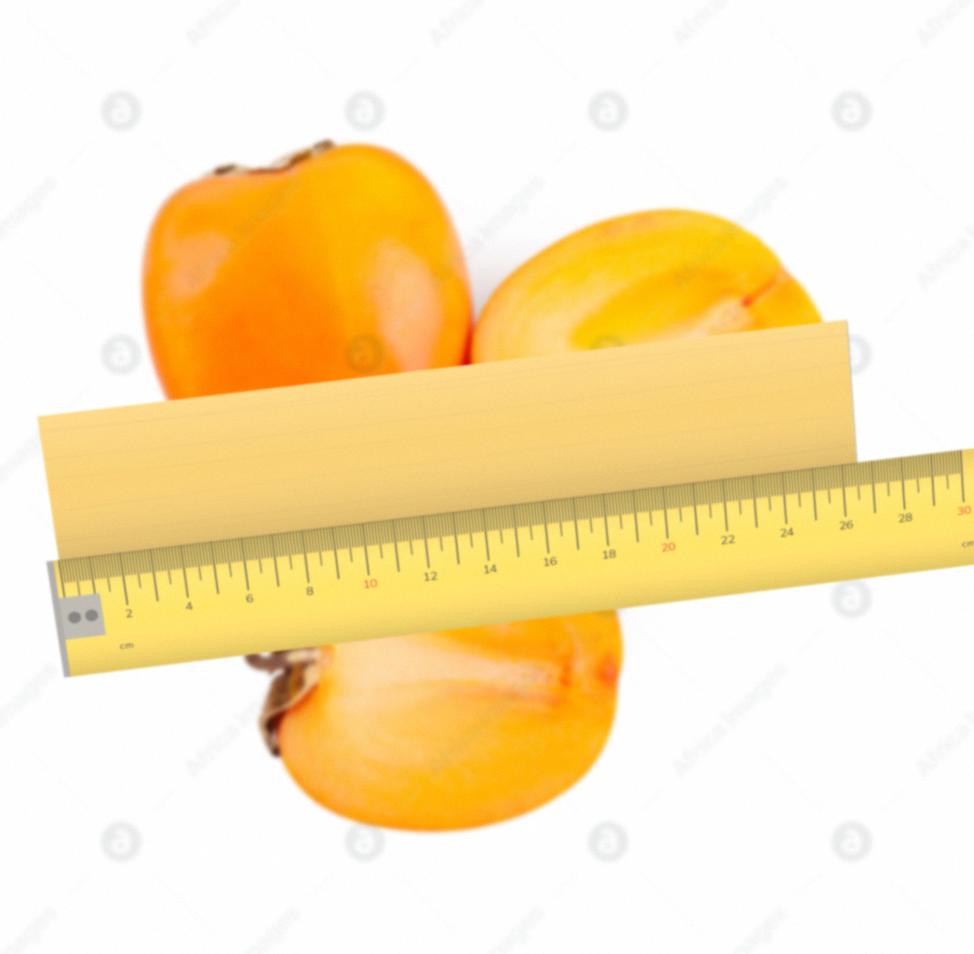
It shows {"value": 26.5, "unit": "cm"}
